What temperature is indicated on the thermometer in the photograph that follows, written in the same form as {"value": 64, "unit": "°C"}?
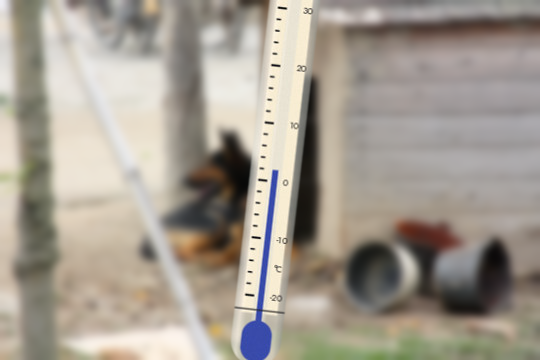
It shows {"value": 2, "unit": "°C"}
